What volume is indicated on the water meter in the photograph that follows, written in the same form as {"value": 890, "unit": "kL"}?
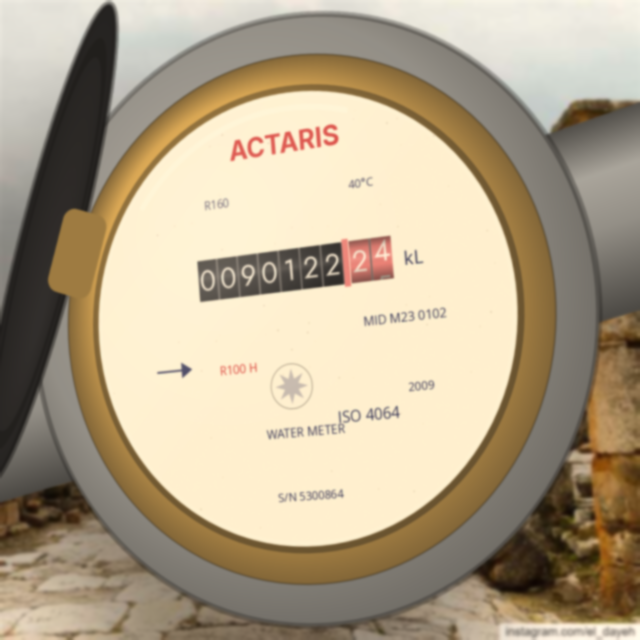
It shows {"value": 90122.24, "unit": "kL"}
